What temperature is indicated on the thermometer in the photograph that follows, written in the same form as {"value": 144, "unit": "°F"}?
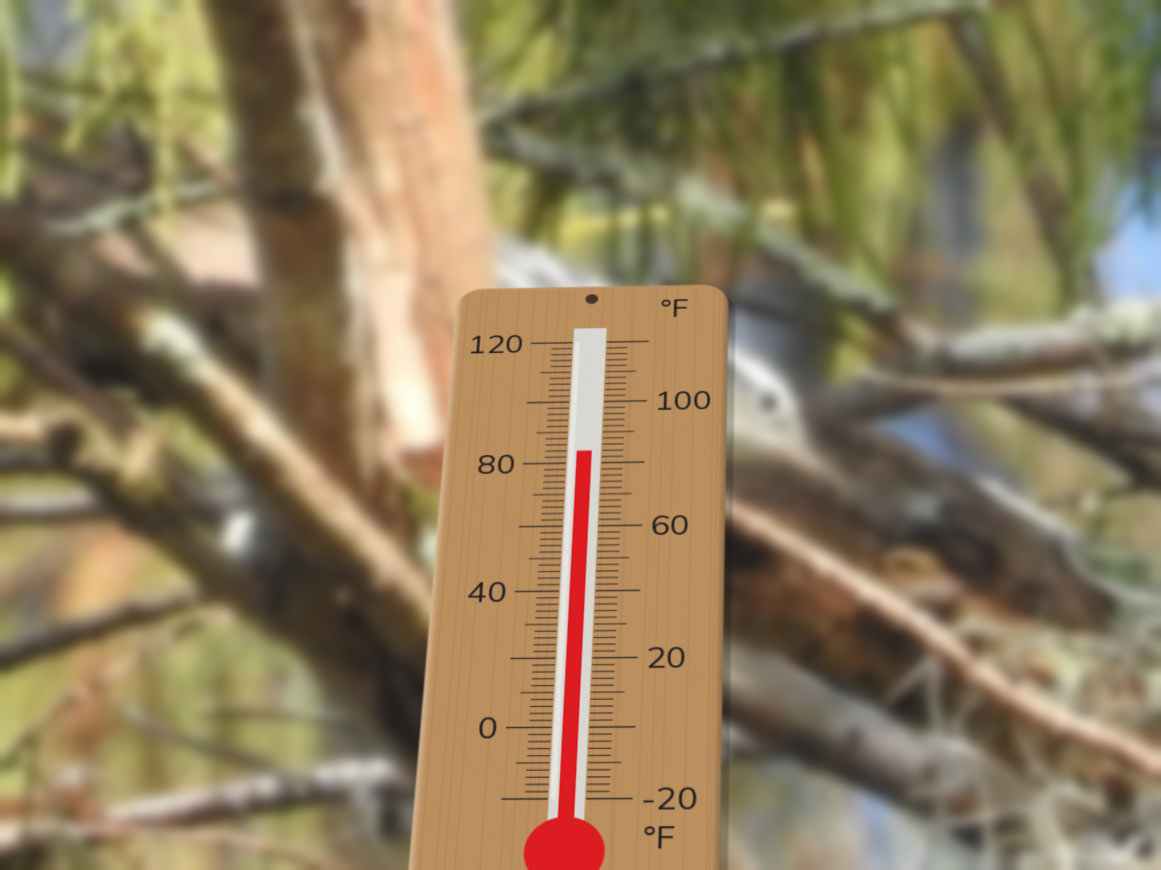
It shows {"value": 84, "unit": "°F"}
